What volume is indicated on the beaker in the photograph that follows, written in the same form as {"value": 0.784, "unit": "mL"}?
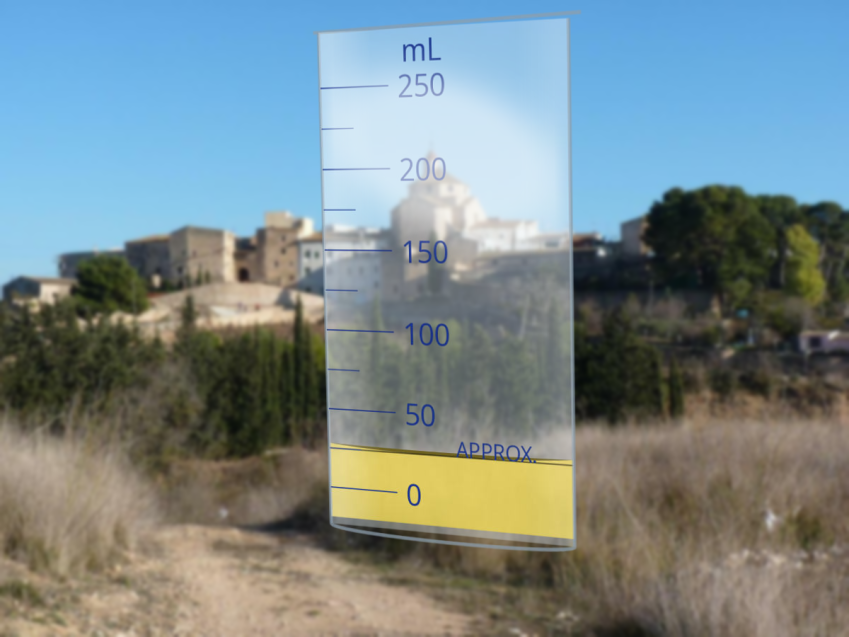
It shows {"value": 25, "unit": "mL"}
